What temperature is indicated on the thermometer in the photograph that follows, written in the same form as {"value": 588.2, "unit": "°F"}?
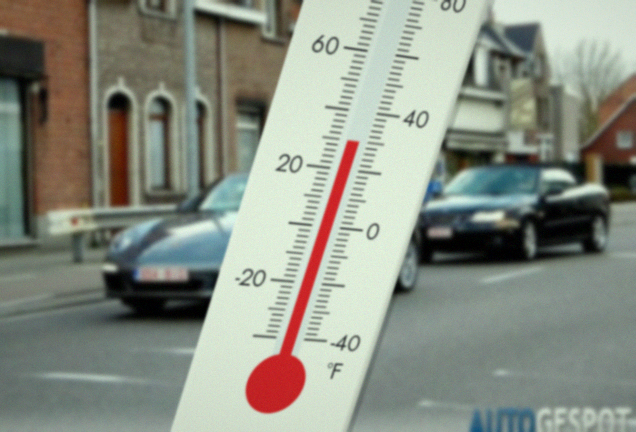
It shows {"value": 30, "unit": "°F"}
